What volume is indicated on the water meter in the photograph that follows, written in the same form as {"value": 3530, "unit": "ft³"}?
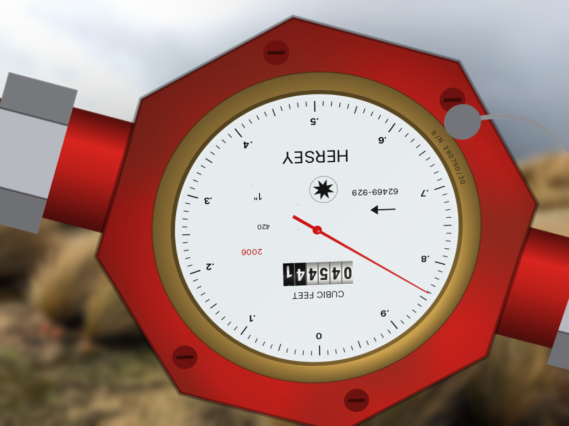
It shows {"value": 45440.84, "unit": "ft³"}
